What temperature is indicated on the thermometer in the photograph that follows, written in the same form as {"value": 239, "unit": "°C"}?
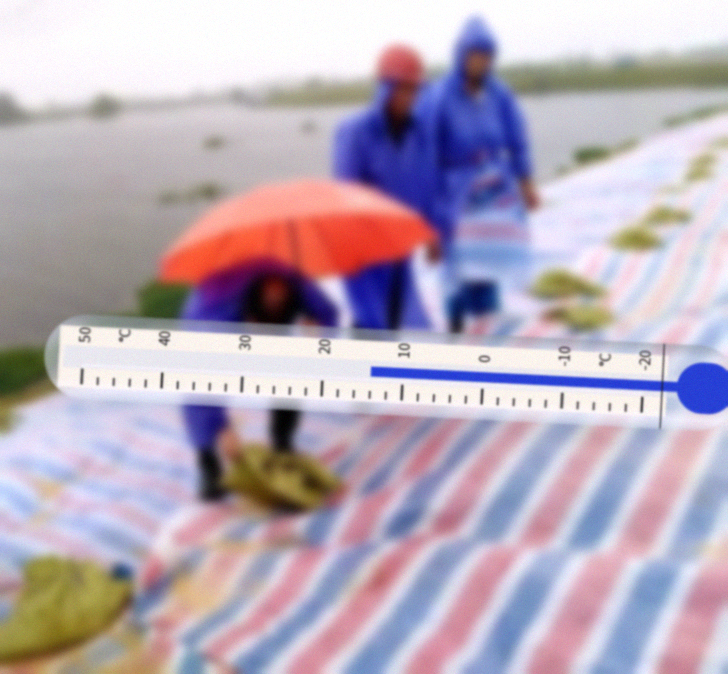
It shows {"value": 14, "unit": "°C"}
